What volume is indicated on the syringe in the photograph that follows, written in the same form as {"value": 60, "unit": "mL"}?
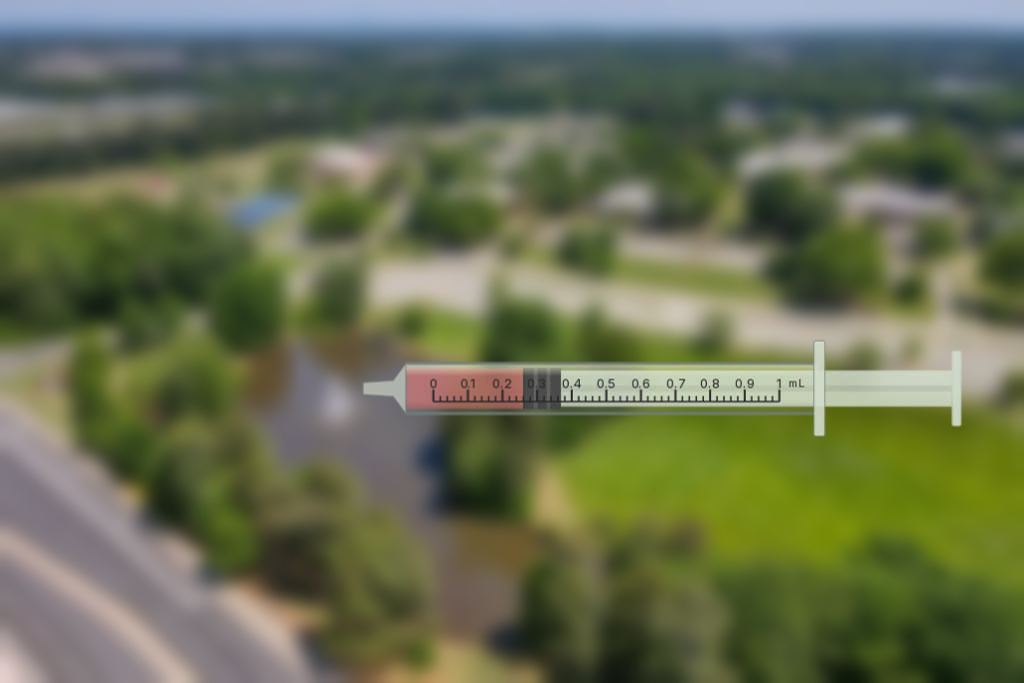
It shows {"value": 0.26, "unit": "mL"}
